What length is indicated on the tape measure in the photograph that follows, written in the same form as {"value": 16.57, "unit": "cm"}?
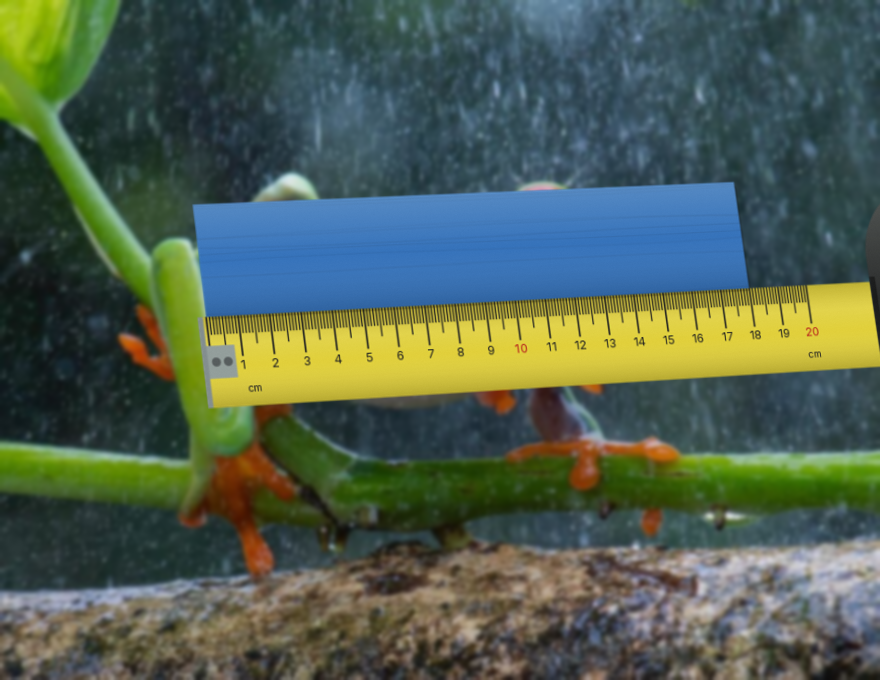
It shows {"value": 18, "unit": "cm"}
